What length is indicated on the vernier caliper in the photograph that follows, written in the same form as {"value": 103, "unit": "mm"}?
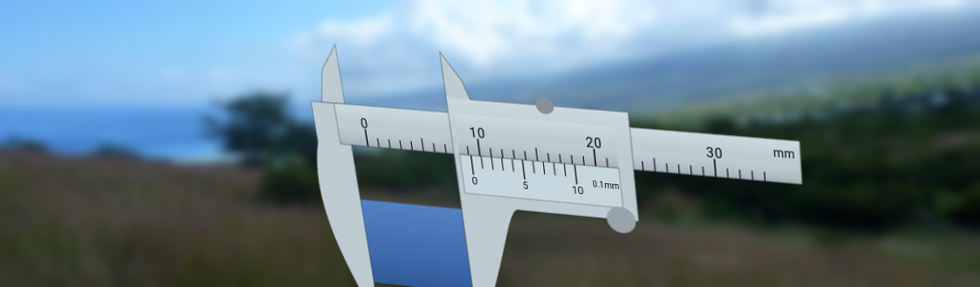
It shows {"value": 9.2, "unit": "mm"}
